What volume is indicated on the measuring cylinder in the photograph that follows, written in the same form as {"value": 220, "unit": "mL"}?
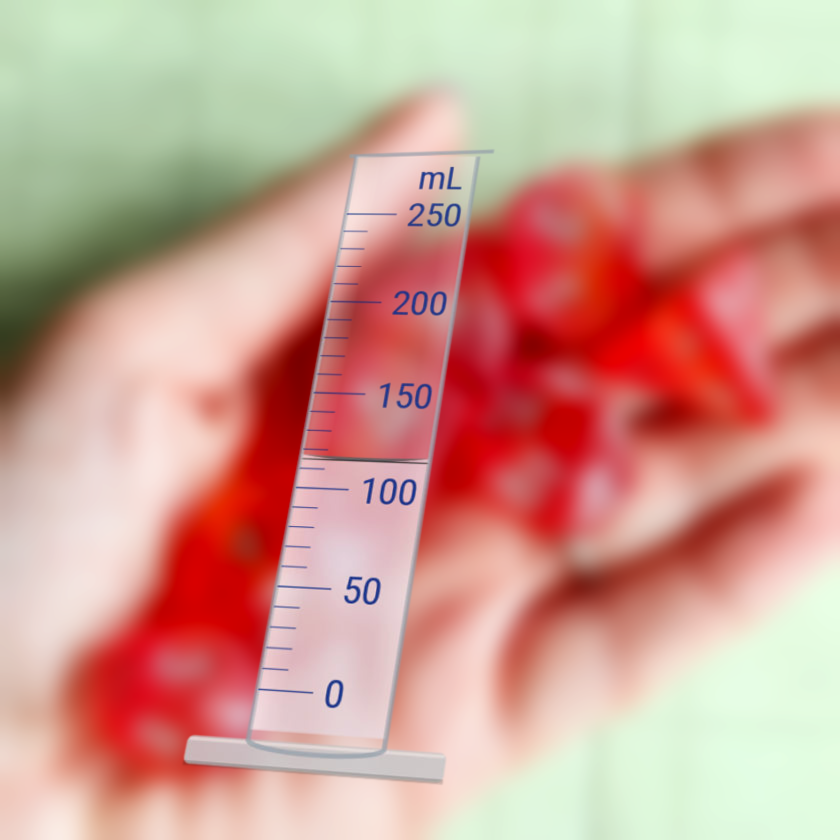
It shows {"value": 115, "unit": "mL"}
